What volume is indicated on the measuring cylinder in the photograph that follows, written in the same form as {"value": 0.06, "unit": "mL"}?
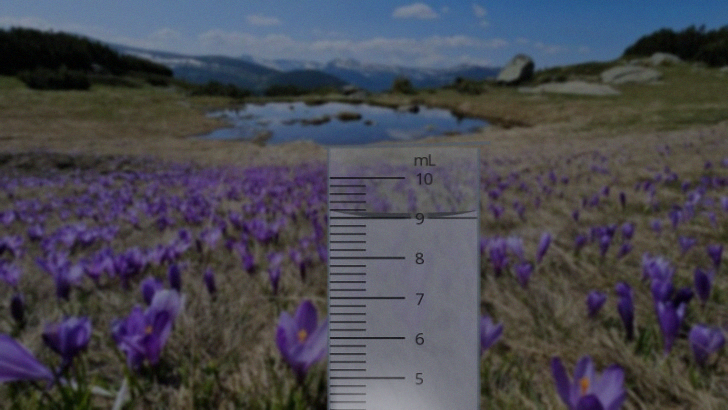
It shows {"value": 9, "unit": "mL"}
